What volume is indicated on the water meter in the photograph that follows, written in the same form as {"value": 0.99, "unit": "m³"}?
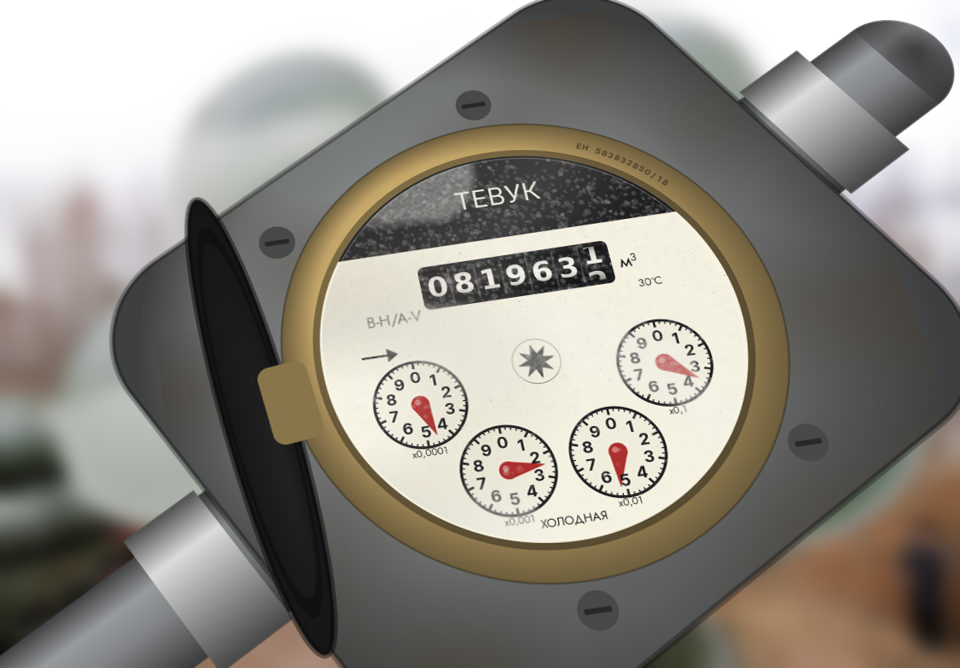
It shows {"value": 819631.3524, "unit": "m³"}
